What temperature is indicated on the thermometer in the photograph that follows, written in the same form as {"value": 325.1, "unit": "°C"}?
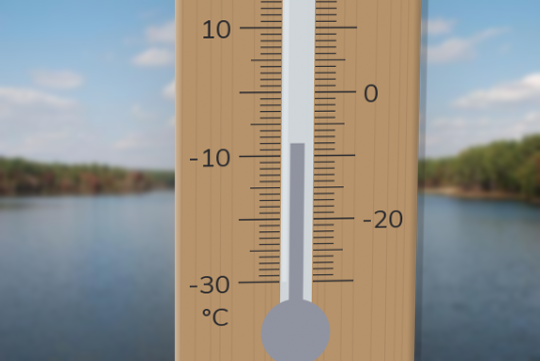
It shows {"value": -8, "unit": "°C"}
